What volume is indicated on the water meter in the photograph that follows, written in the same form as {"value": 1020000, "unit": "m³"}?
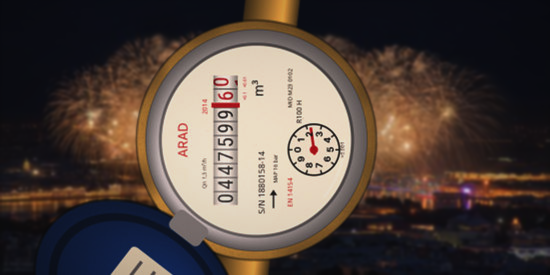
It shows {"value": 447599.602, "unit": "m³"}
